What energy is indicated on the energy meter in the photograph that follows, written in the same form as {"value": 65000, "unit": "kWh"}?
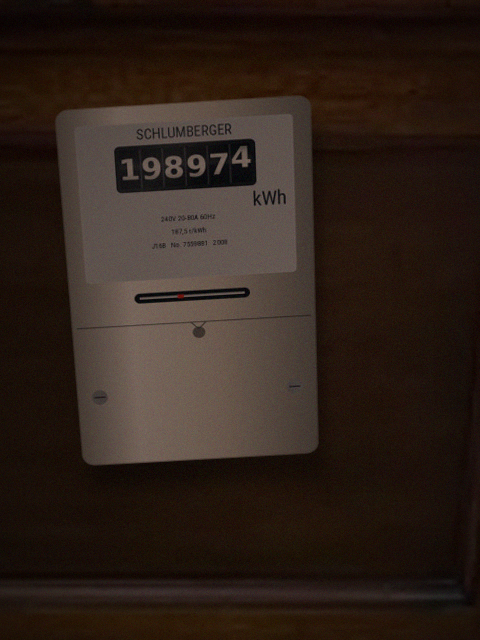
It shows {"value": 198974, "unit": "kWh"}
